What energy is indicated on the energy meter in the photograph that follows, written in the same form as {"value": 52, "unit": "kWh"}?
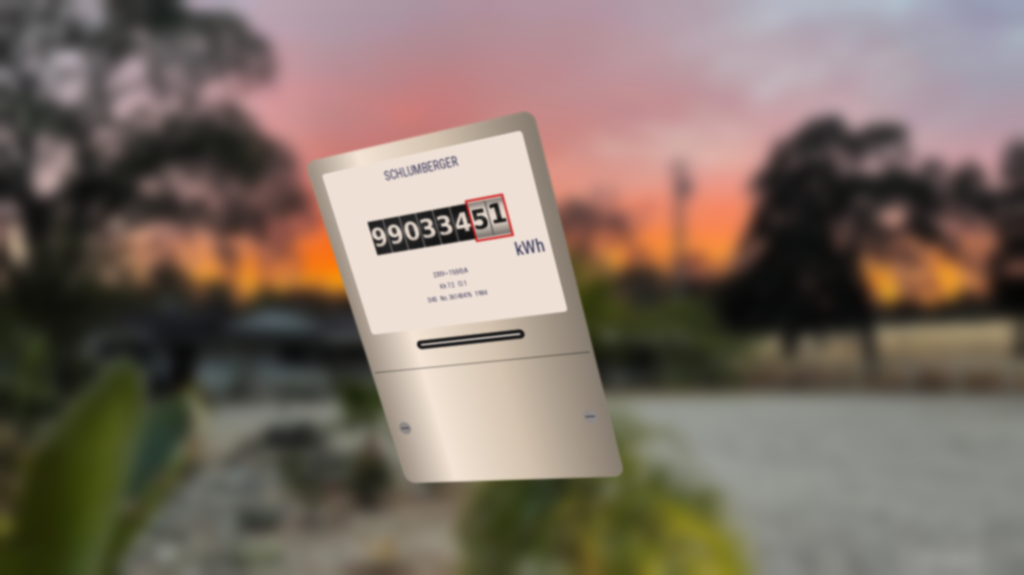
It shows {"value": 990334.51, "unit": "kWh"}
